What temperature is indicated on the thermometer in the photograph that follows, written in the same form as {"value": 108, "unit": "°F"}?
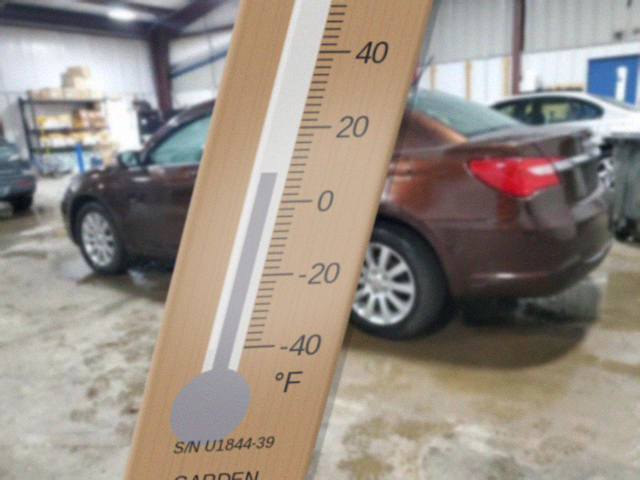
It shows {"value": 8, "unit": "°F"}
